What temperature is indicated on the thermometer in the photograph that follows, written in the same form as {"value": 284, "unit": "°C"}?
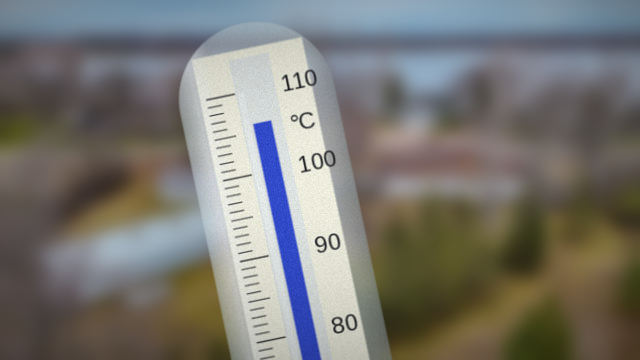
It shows {"value": 106, "unit": "°C"}
